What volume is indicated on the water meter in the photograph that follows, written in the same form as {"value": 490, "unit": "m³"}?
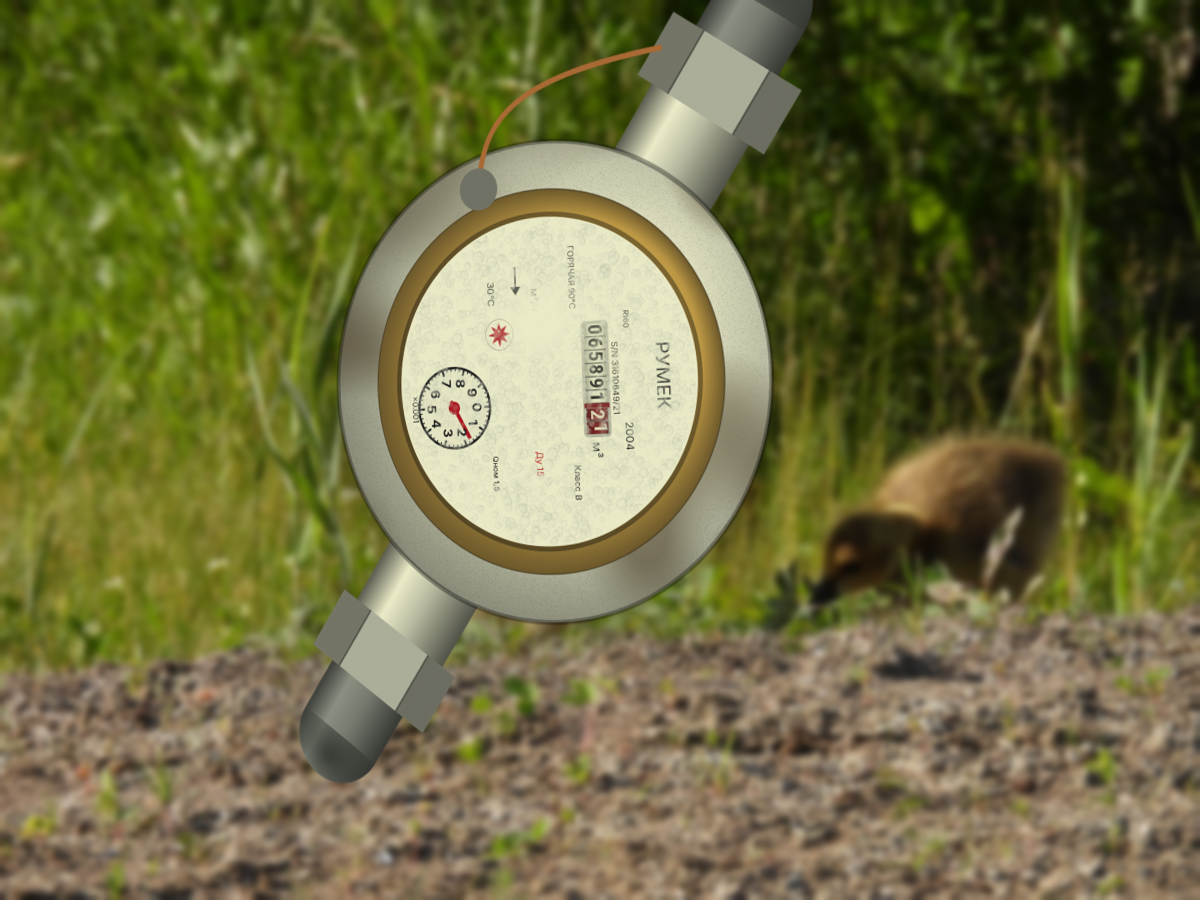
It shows {"value": 65891.211, "unit": "m³"}
